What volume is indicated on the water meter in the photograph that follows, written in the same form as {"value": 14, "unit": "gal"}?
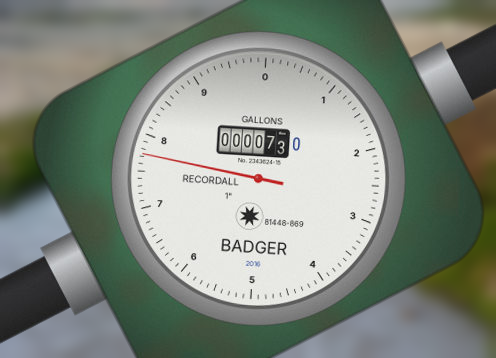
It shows {"value": 727.7, "unit": "gal"}
